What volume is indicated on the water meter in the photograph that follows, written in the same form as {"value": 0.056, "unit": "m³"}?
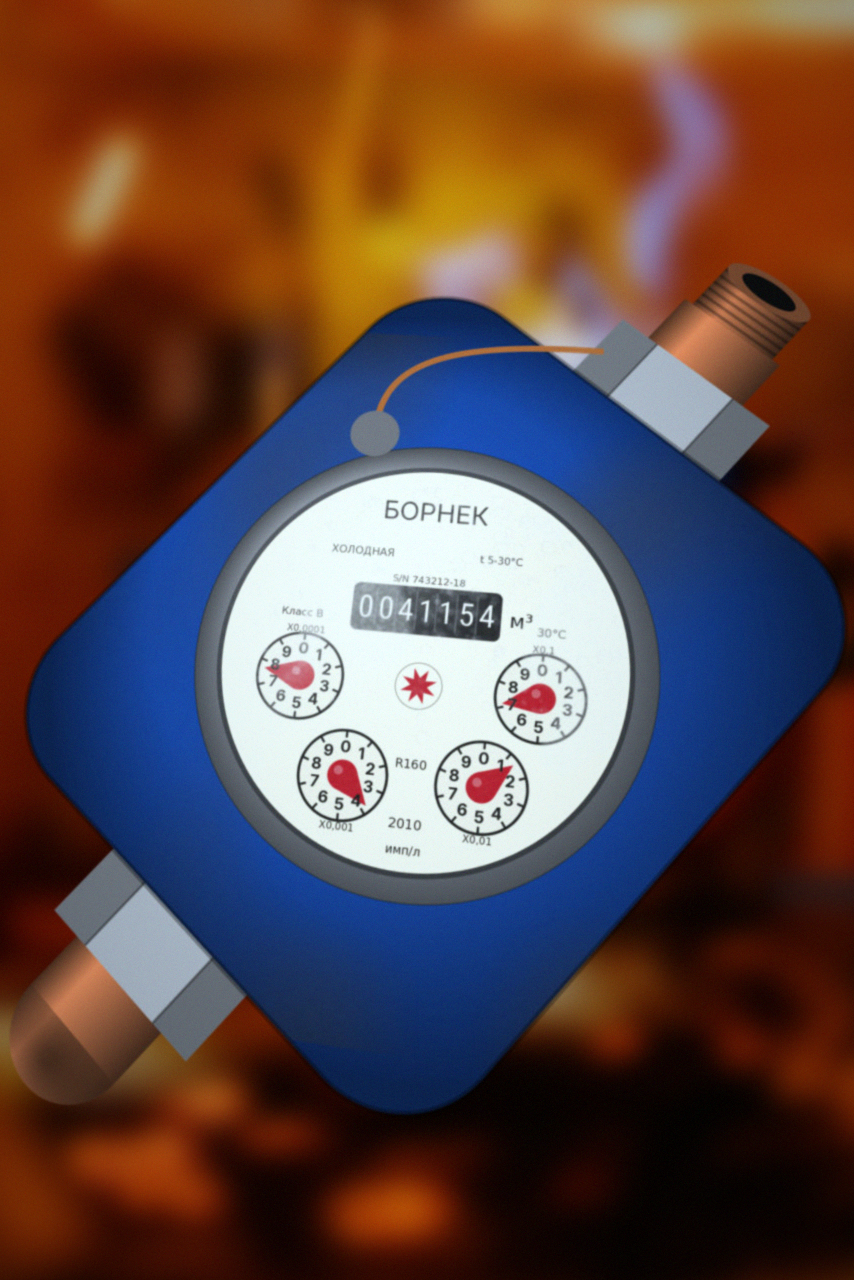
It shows {"value": 41154.7137, "unit": "m³"}
